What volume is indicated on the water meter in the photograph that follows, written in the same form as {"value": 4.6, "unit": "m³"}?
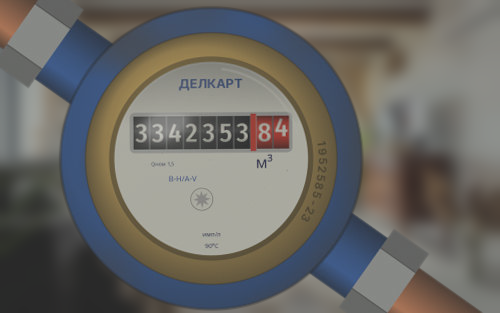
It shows {"value": 3342353.84, "unit": "m³"}
